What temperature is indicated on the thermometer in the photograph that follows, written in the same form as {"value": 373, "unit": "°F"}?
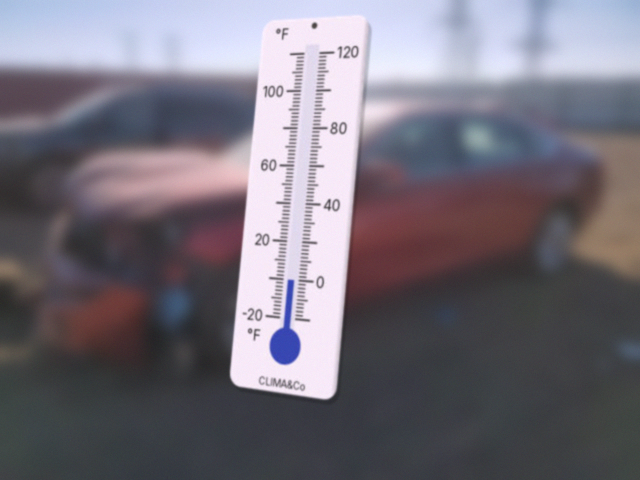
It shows {"value": 0, "unit": "°F"}
